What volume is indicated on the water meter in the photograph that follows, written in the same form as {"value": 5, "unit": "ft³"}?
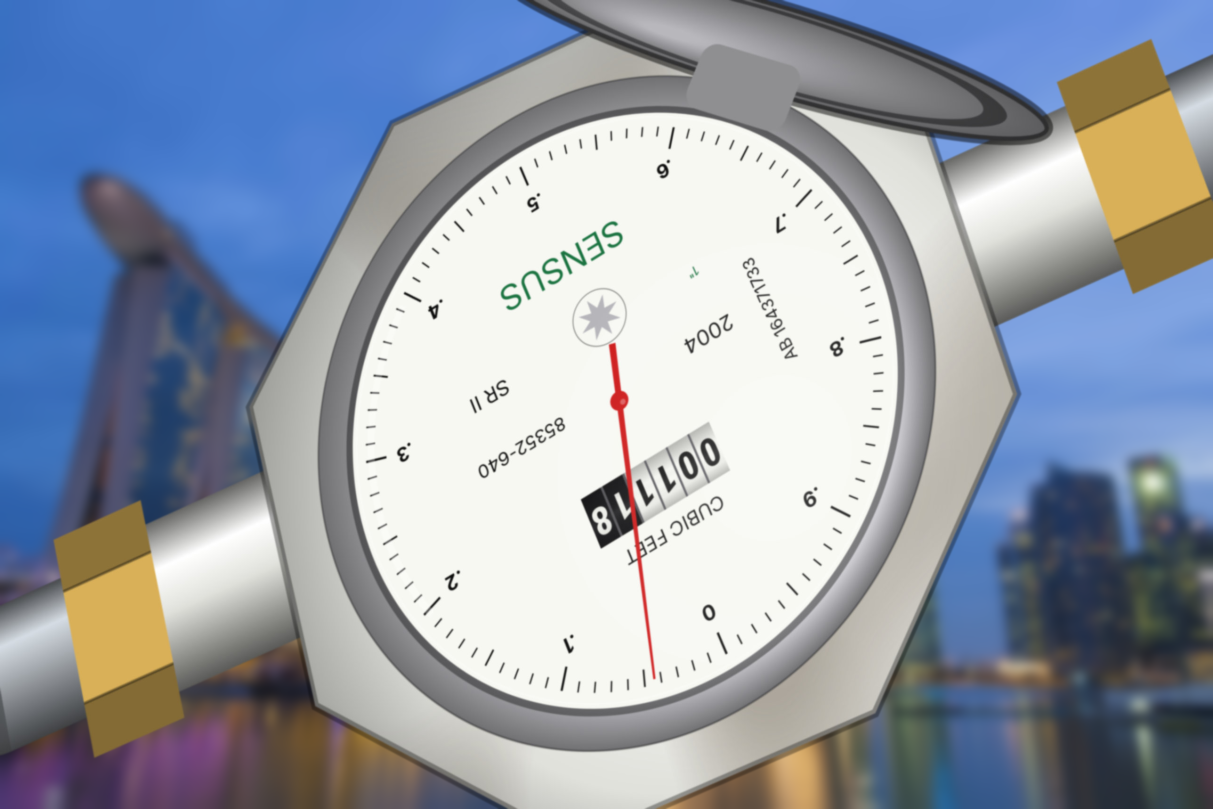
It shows {"value": 1118.04, "unit": "ft³"}
